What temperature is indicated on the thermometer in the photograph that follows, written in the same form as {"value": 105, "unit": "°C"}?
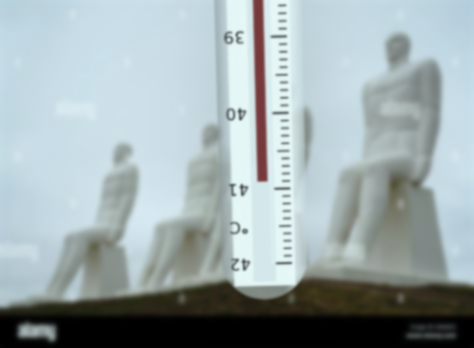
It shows {"value": 40.9, "unit": "°C"}
